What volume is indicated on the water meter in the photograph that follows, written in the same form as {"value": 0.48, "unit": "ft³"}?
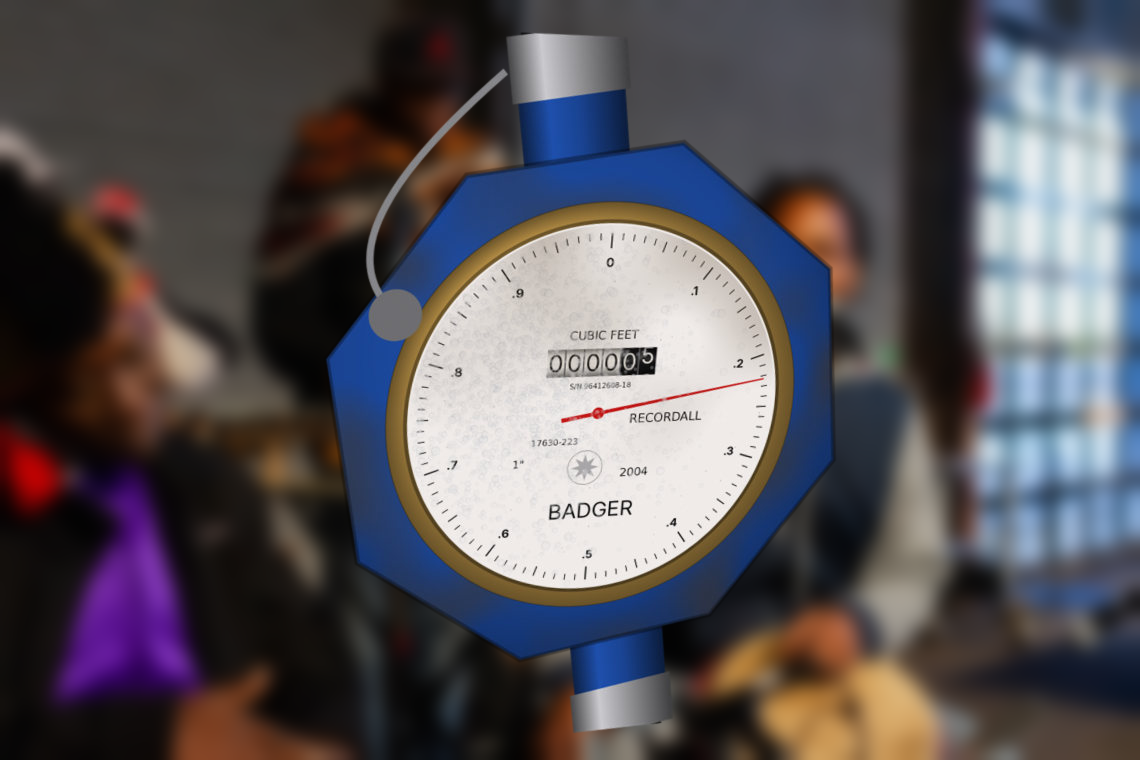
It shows {"value": 5.22, "unit": "ft³"}
